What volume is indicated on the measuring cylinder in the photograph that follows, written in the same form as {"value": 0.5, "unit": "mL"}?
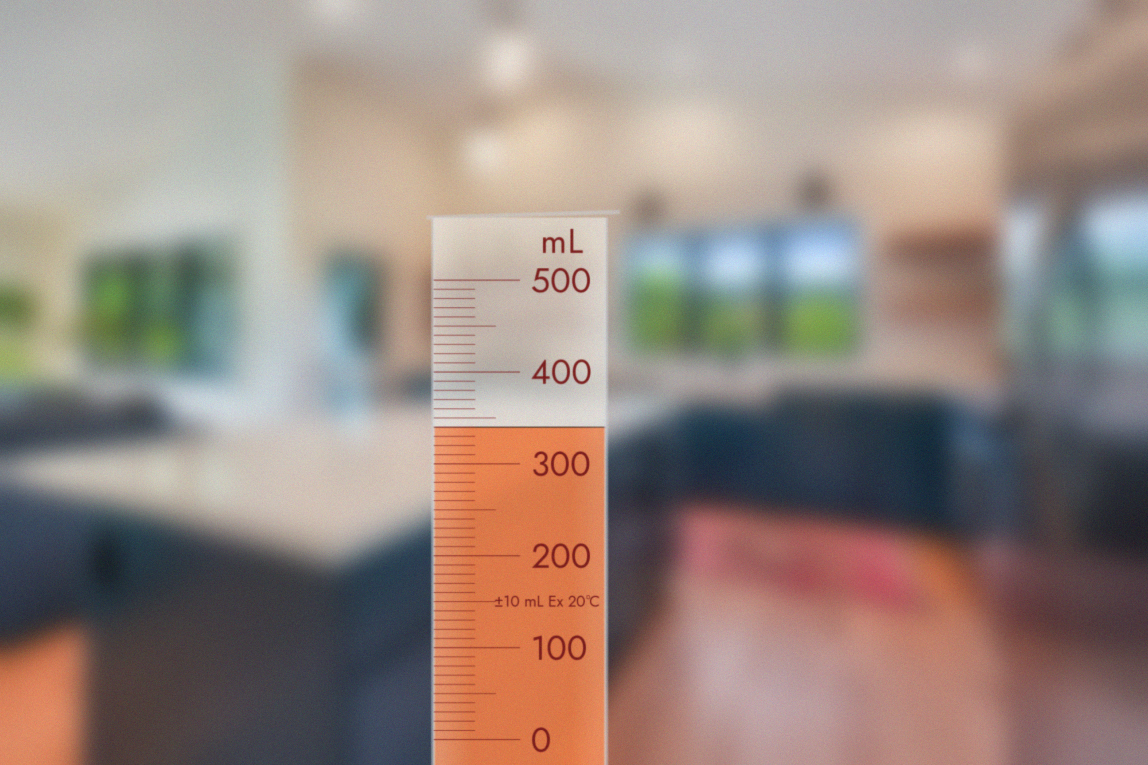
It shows {"value": 340, "unit": "mL"}
